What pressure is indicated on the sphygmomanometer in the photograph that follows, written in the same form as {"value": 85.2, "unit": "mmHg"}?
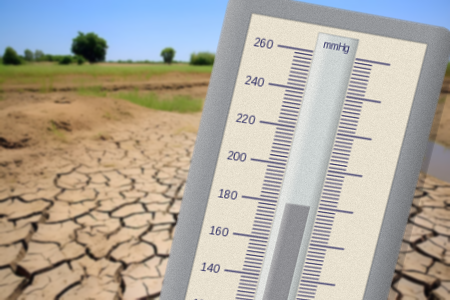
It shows {"value": 180, "unit": "mmHg"}
